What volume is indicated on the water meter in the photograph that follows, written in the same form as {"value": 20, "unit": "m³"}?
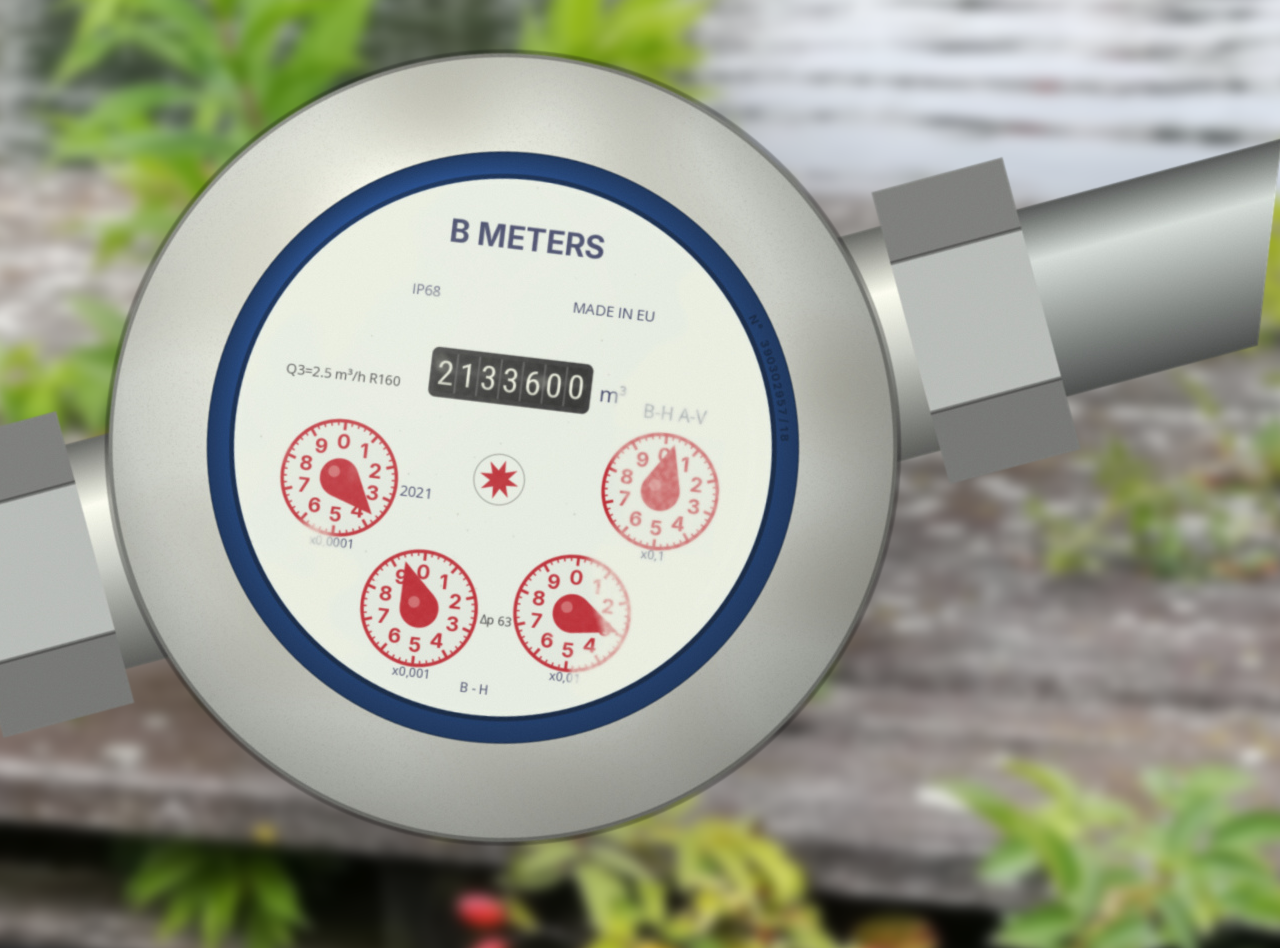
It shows {"value": 2133600.0293, "unit": "m³"}
